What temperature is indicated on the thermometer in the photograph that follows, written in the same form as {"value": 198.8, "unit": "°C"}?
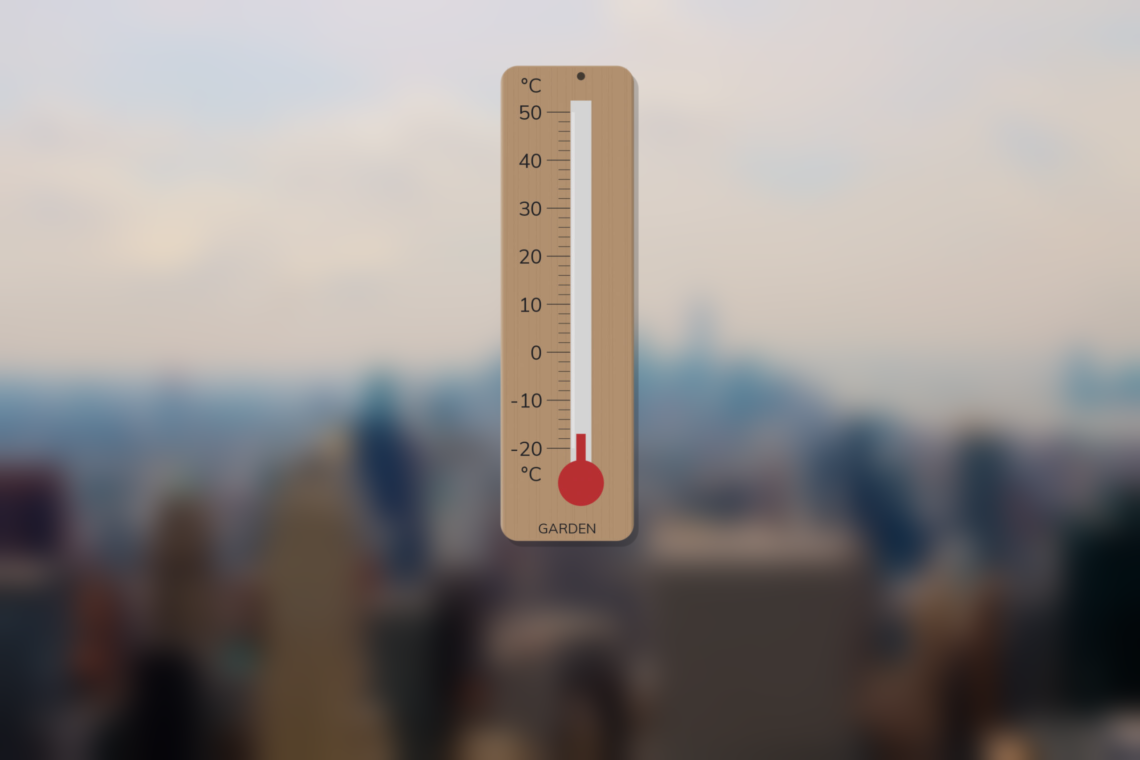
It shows {"value": -17, "unit": "°C"}
